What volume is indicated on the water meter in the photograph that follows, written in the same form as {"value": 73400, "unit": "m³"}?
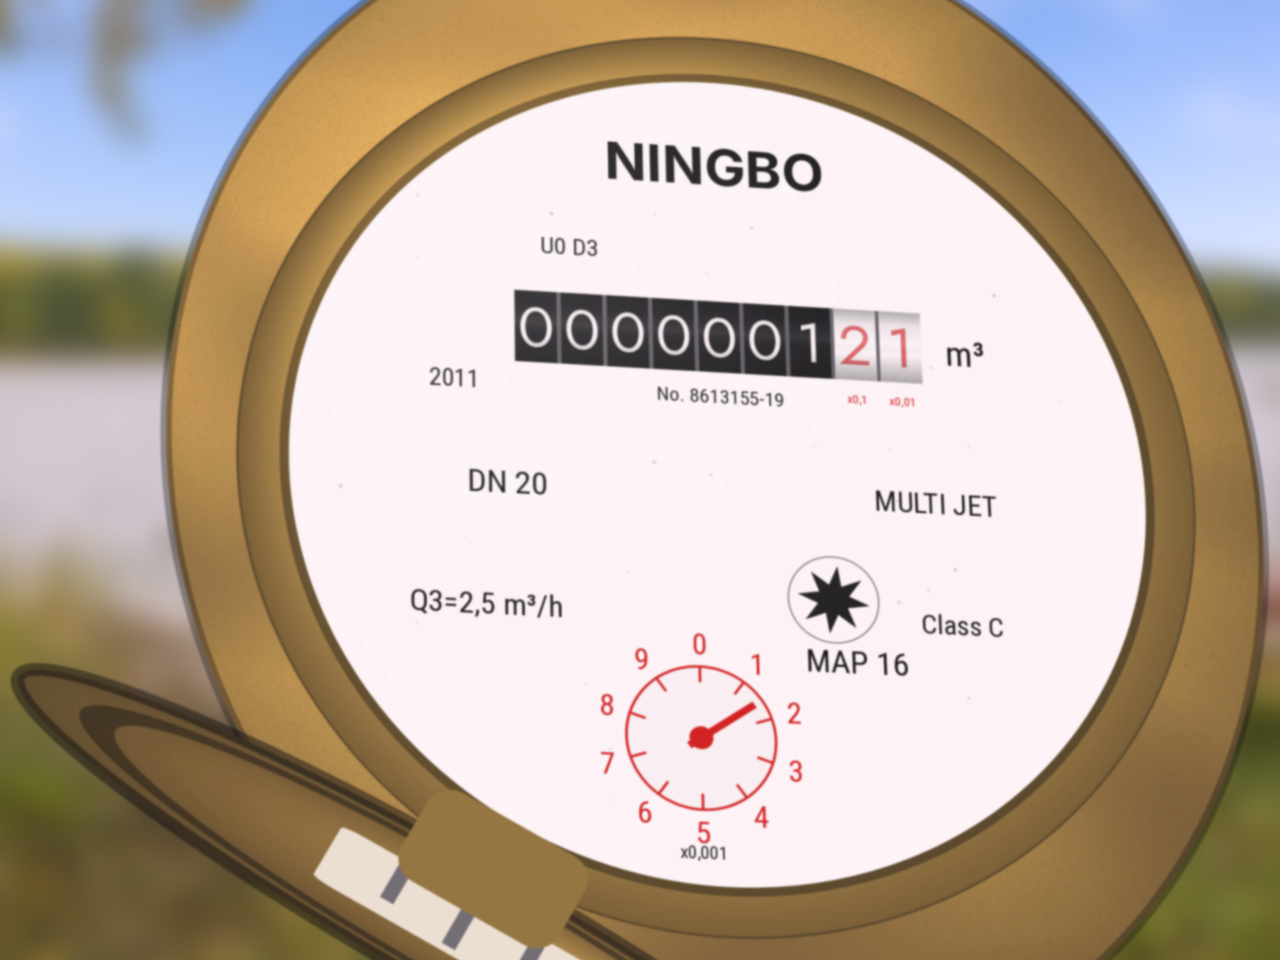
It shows {"value": 1.211, "unit": "m³"}
